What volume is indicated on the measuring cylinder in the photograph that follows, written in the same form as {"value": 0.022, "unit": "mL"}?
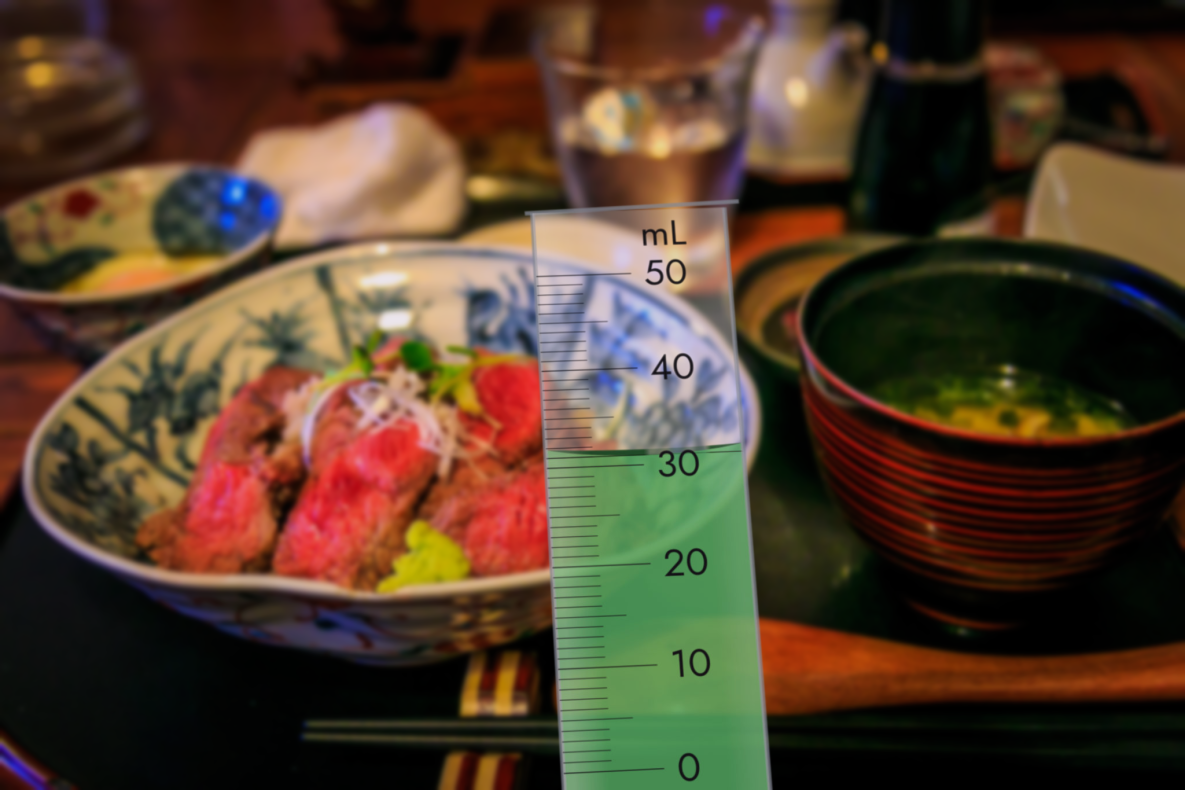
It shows {"value": 31, "unit": "mL"}
